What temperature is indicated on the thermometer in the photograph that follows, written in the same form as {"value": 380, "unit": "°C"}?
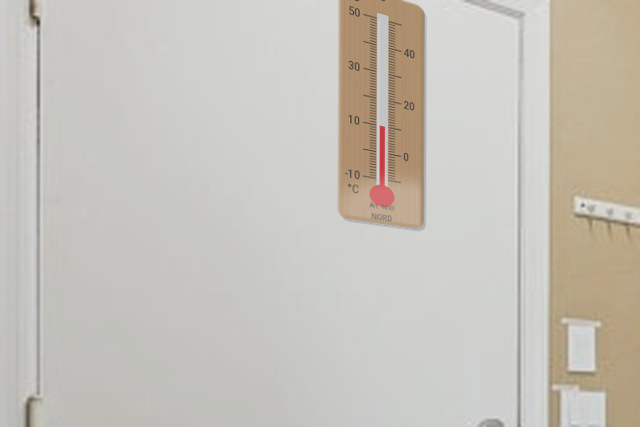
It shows {"value": 10, "unit": "°C"}
